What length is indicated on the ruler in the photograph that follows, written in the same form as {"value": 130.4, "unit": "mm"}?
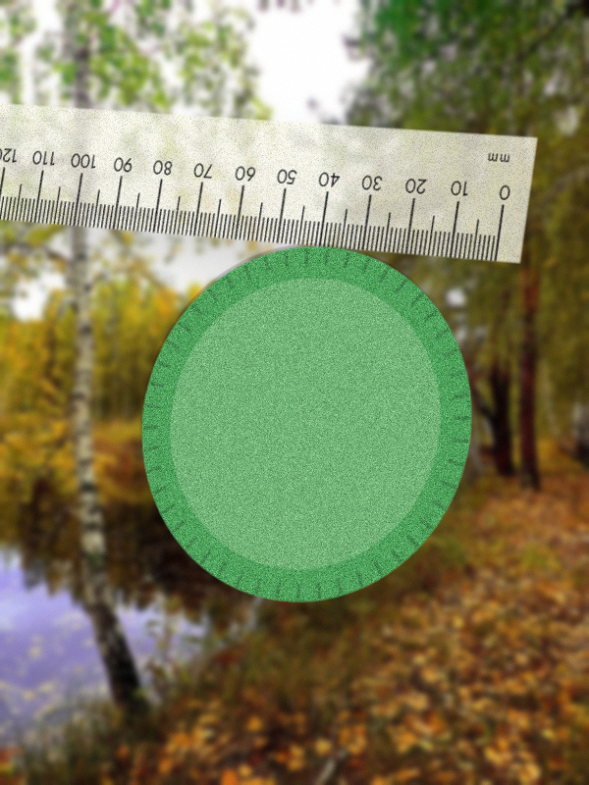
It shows {"value": 76, "unit": "mm"}
